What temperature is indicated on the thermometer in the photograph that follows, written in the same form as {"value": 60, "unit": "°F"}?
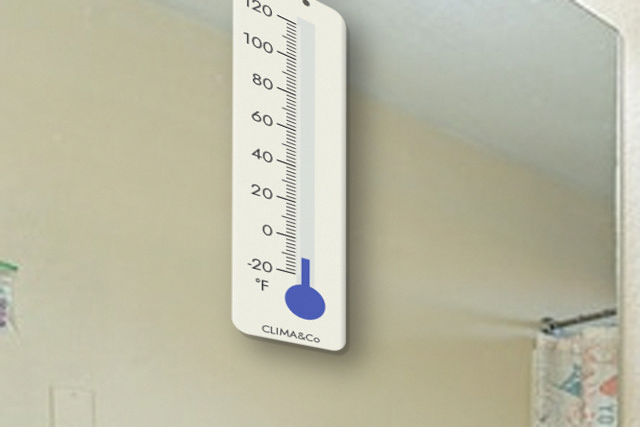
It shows {"value": -10, "unit": "°F"}
